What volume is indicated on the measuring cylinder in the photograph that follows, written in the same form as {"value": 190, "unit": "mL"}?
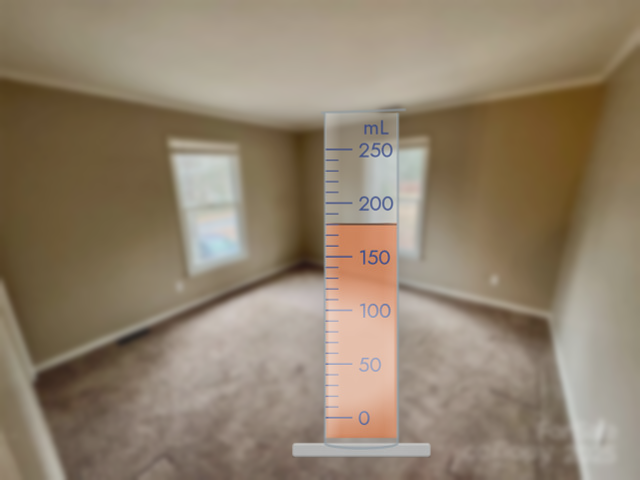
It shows {"value": 180, "unit": "mL"}
